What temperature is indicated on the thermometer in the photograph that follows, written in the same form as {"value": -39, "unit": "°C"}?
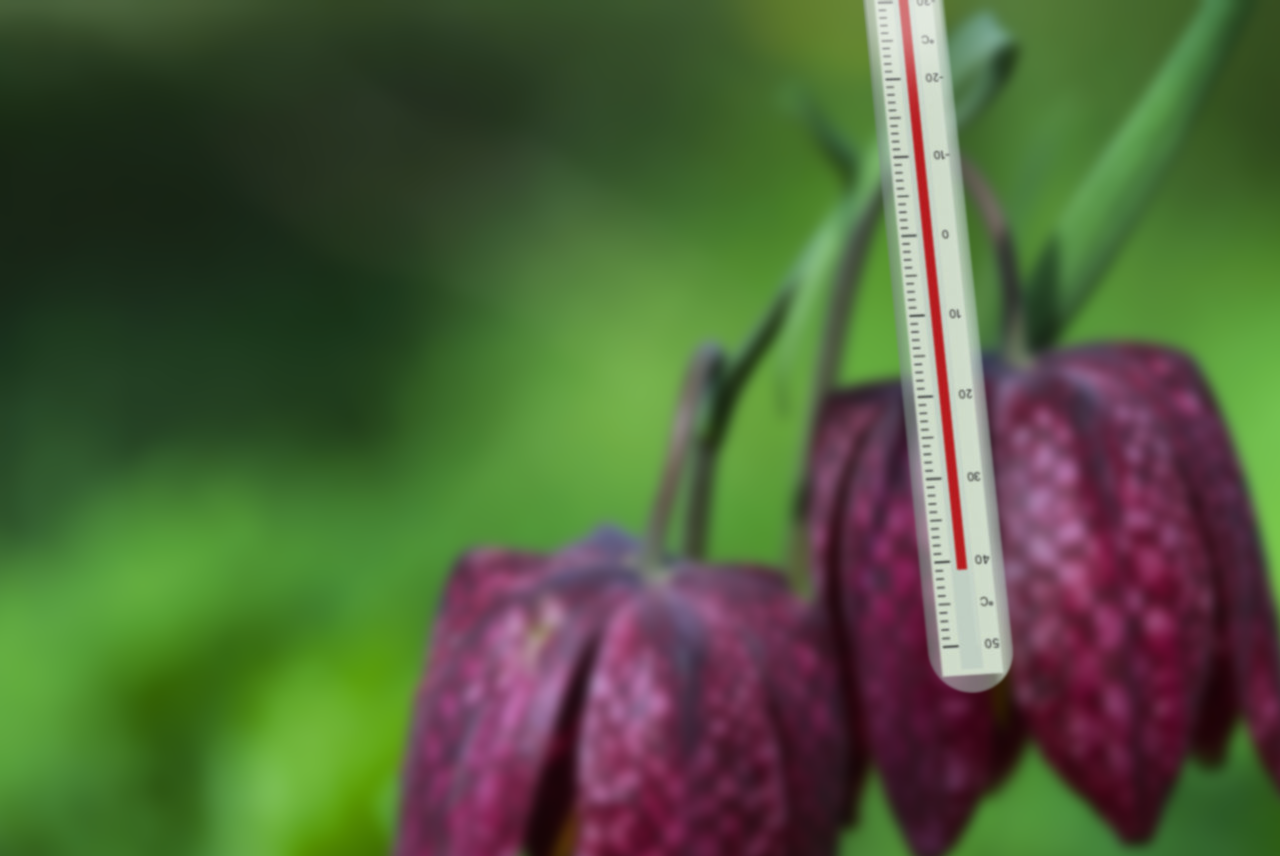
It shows {"value": 41, "unit": "°C"}
